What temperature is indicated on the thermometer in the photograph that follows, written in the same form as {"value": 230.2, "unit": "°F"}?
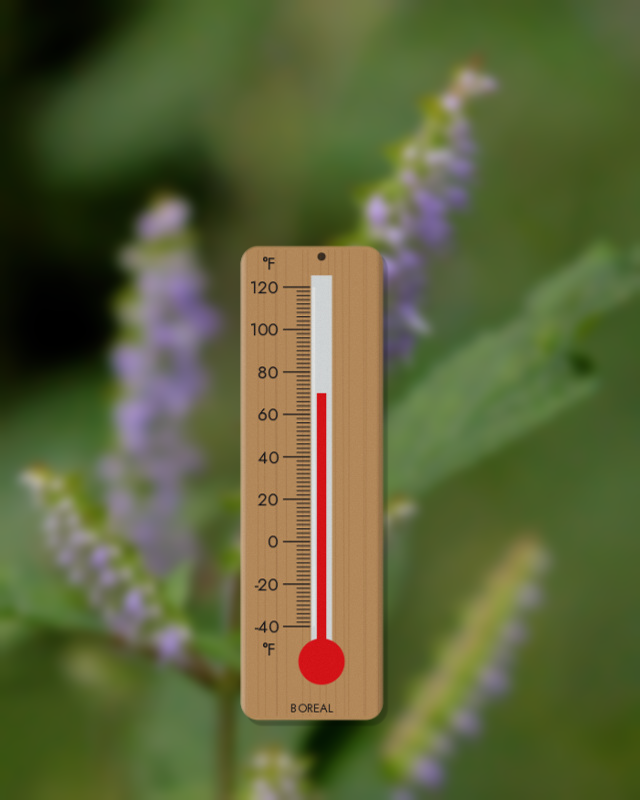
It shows {"value": 70, "unit": "°F"}
